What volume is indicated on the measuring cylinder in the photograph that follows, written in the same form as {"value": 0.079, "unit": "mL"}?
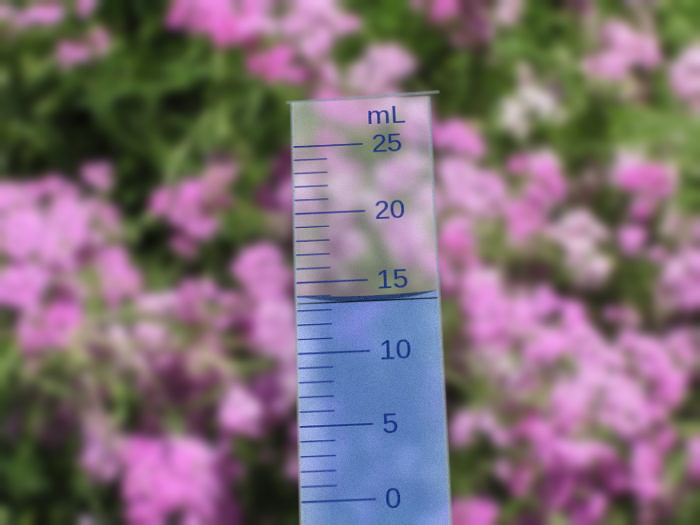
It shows {"value": 13.5, "unit": "mL"}
